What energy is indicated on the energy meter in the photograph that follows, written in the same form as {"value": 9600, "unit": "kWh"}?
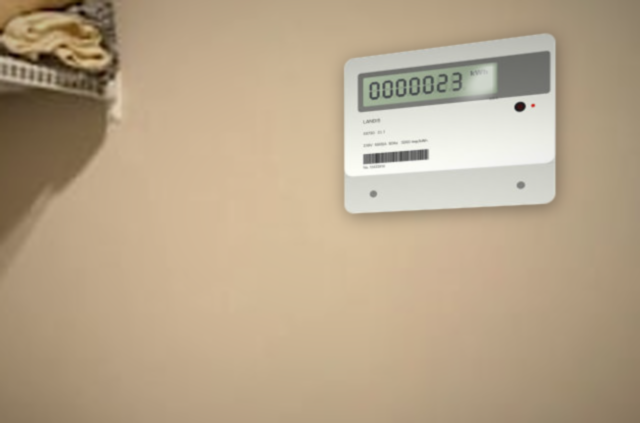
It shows {"value": 23, "unit": "kWh"}
